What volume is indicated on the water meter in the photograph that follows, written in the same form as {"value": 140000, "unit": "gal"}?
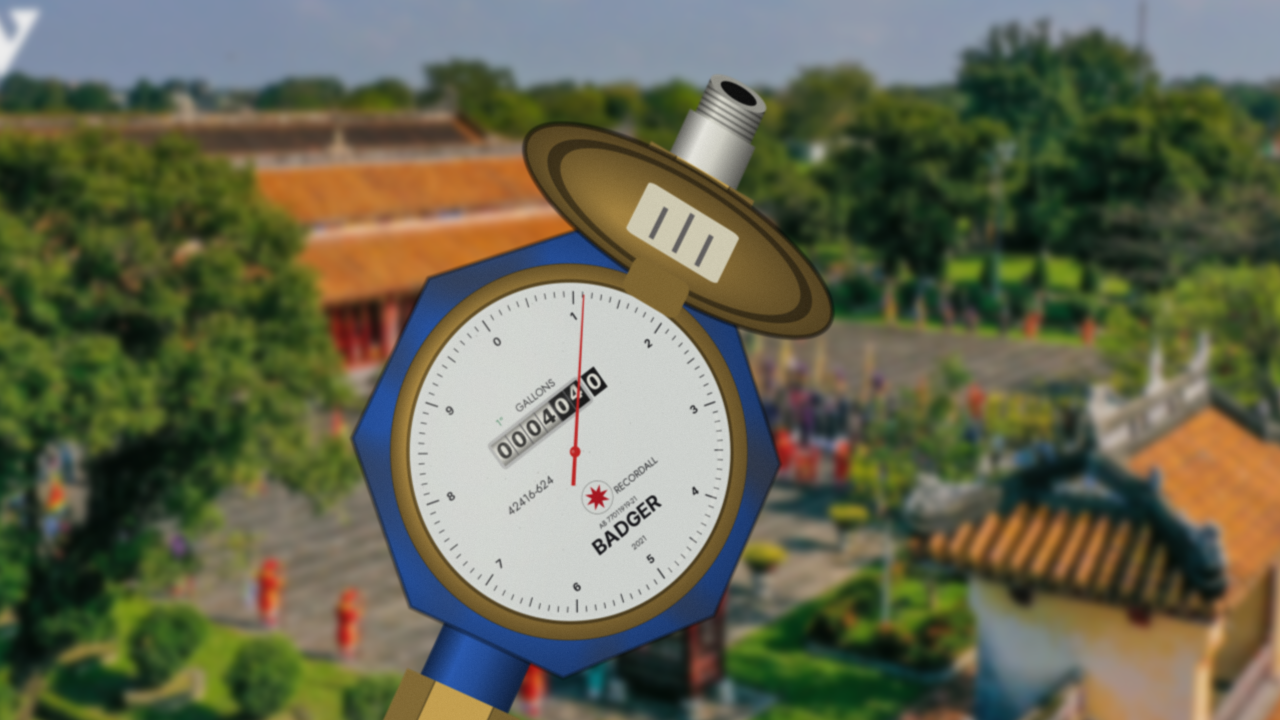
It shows {"value": 4041.1, "unit": "gal"}
